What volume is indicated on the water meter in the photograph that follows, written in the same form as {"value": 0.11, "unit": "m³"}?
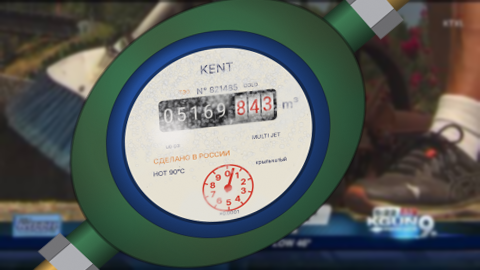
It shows {"value": 5169.8430, "unit": "m³"}
